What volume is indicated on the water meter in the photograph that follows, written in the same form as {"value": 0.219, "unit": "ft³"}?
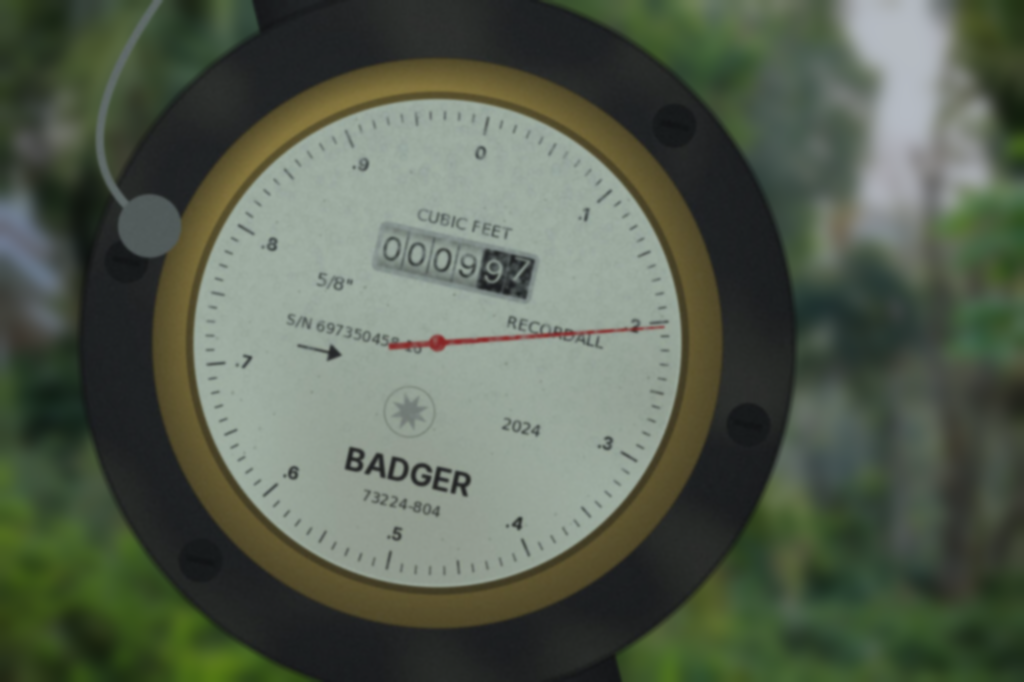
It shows {"value": 997.20, "unit": "ft³"}
